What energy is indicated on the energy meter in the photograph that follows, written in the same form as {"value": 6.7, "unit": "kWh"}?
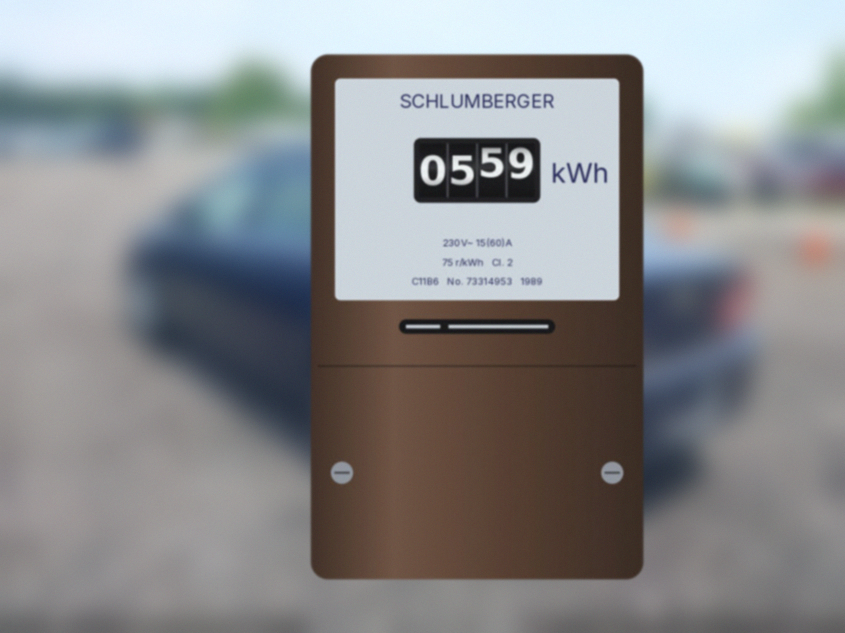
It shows {"value": 559, "unit": "kWh"}
